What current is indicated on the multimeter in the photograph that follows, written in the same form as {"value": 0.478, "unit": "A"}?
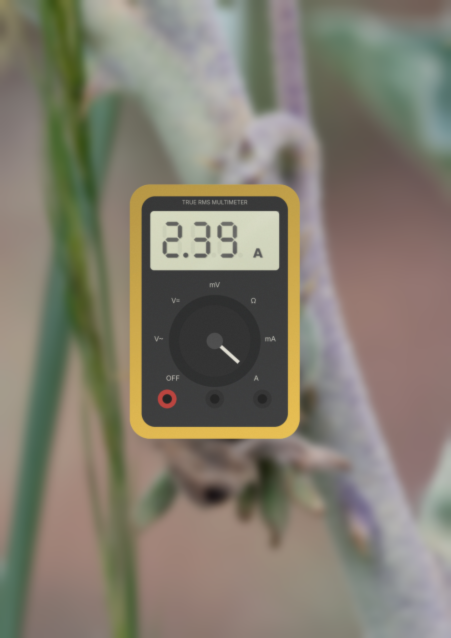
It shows {"value": 2.39, "unit": "A"}
